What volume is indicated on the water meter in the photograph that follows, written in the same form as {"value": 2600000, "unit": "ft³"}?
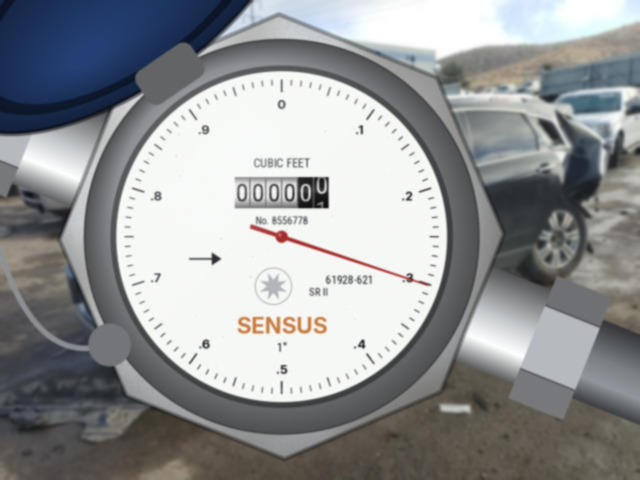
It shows {"value": 0.30, "unit": "ft³"}
